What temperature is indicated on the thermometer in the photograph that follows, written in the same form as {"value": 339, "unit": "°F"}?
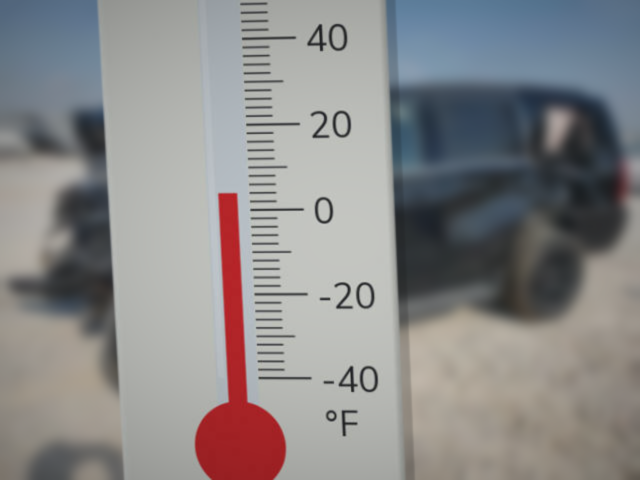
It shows {"value": 4, "unit": "°F"}
